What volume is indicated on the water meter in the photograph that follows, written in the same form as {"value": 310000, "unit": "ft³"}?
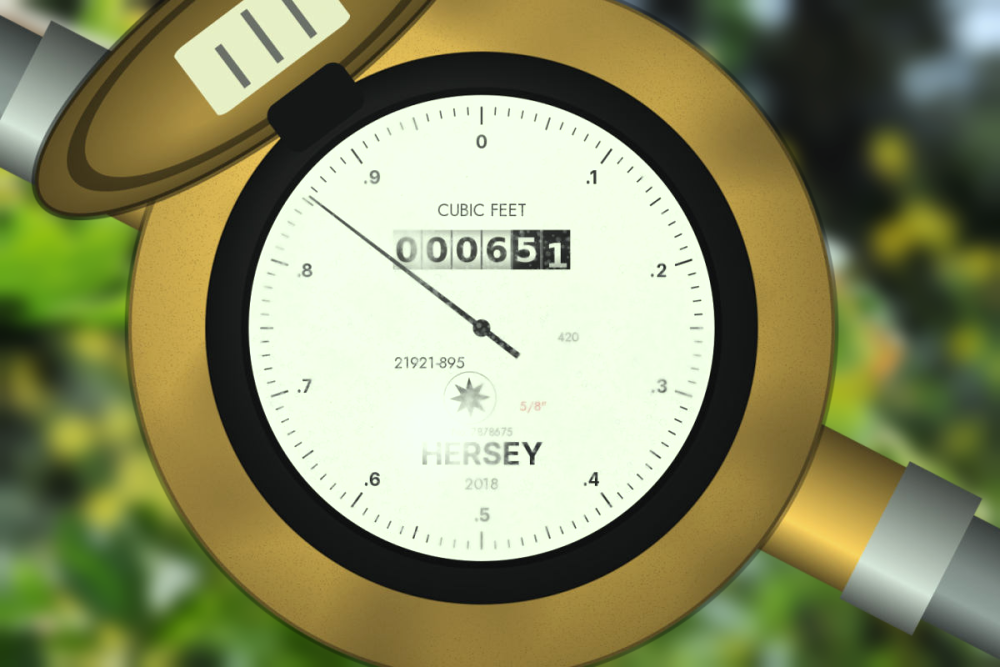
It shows {"value": 650.85, "unit": "ft³"}
